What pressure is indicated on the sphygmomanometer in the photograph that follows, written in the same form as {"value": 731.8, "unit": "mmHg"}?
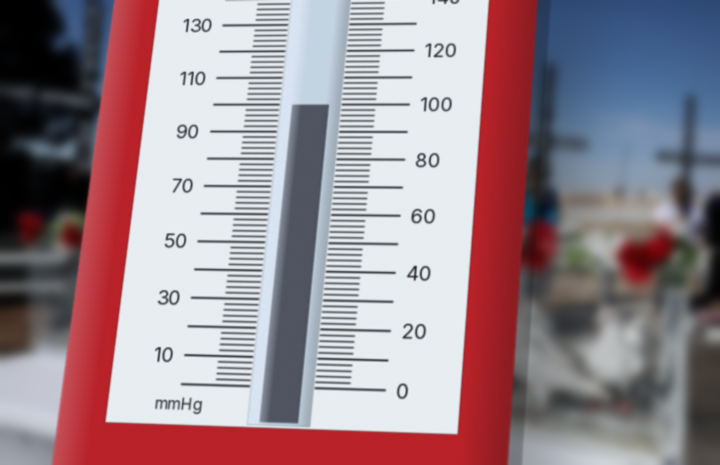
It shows {"value": 100, "unit": "mmHg"}
